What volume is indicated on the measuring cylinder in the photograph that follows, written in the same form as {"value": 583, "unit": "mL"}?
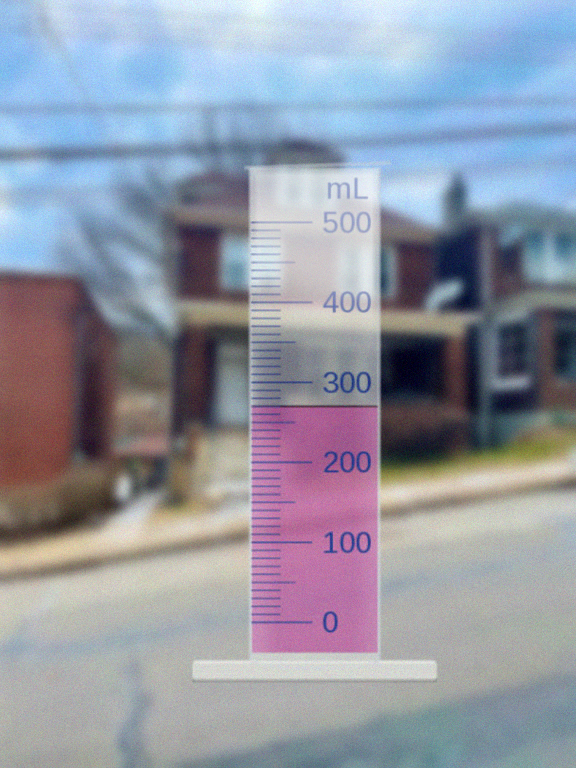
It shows {"value": 270, "unit": "mL"}
